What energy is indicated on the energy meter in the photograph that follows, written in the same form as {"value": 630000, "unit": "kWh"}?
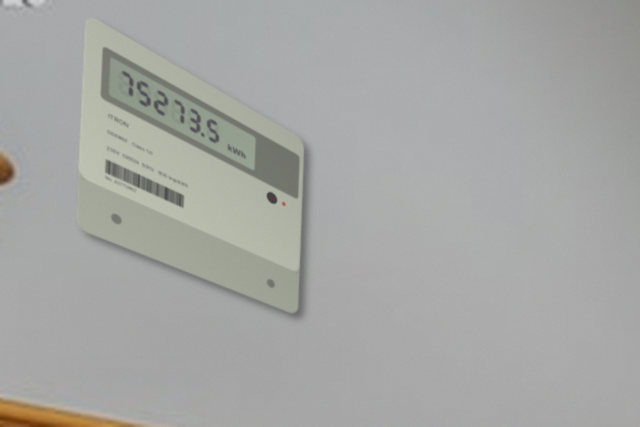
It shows {"value": 75273.5, "unit": "kWh"}
